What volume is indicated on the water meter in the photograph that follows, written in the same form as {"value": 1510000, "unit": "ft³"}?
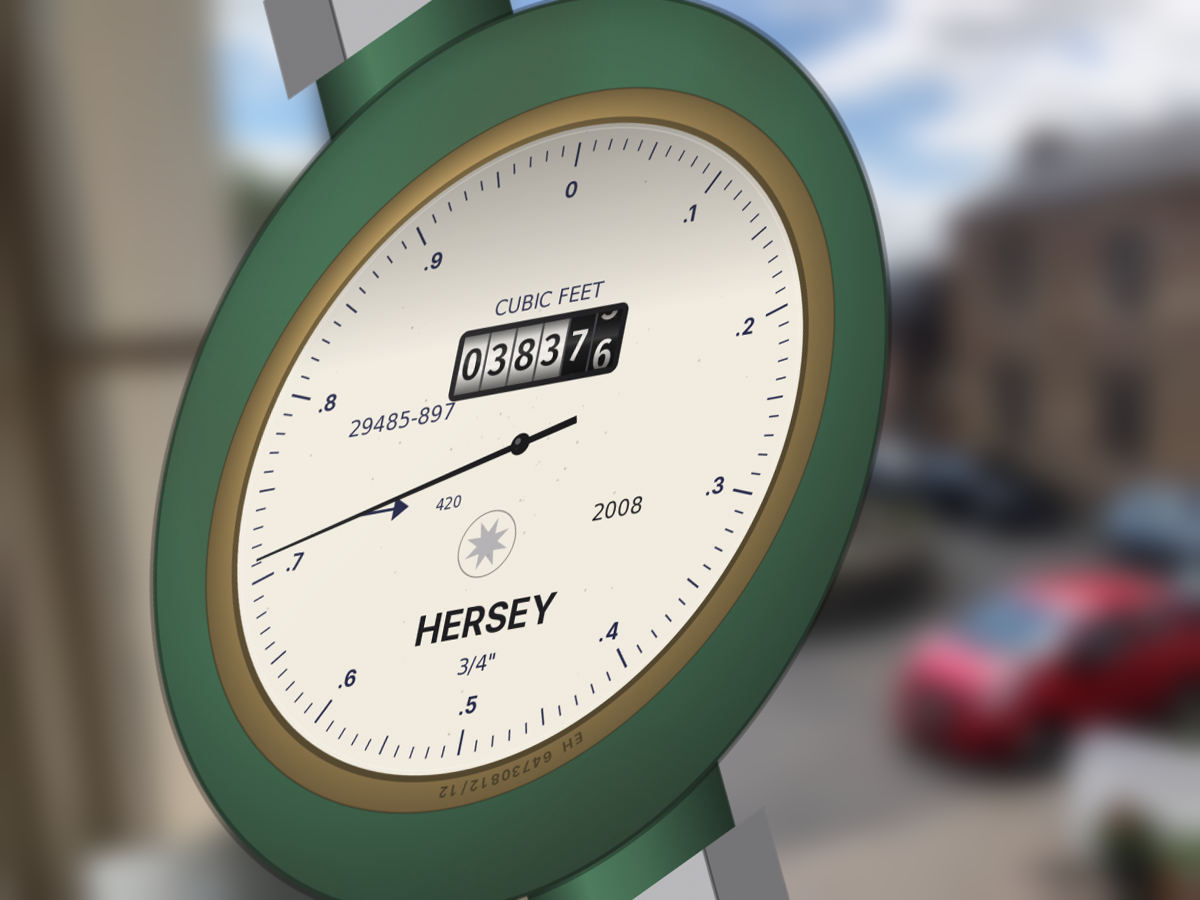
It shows {"value": 38375.71, "unit": "ft³"}
